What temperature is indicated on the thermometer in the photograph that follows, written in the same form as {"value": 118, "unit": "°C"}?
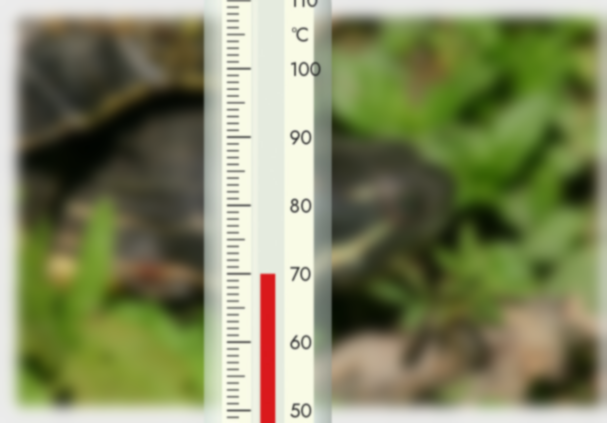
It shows {"value": 70, "unit": "°C"}
